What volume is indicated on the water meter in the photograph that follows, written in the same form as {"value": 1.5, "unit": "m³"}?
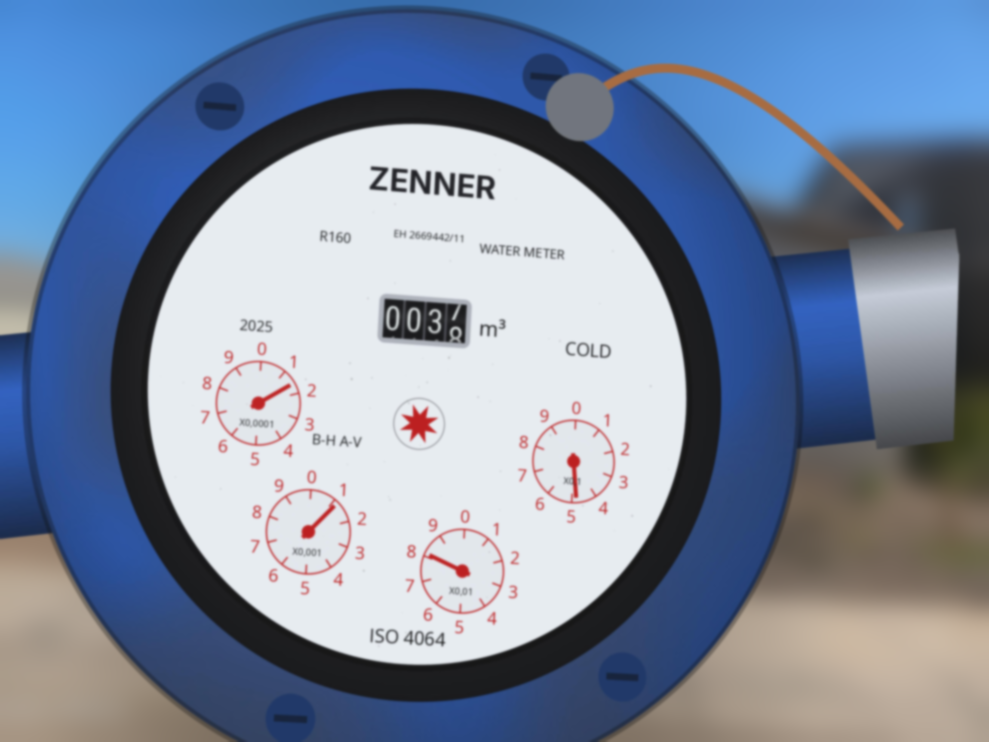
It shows {"value": 37.4811, "unit": "m³"}
